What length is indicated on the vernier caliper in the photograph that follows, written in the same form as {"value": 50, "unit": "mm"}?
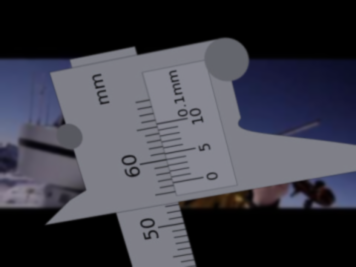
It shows {"value": 56.4, "unit": "mm"}
